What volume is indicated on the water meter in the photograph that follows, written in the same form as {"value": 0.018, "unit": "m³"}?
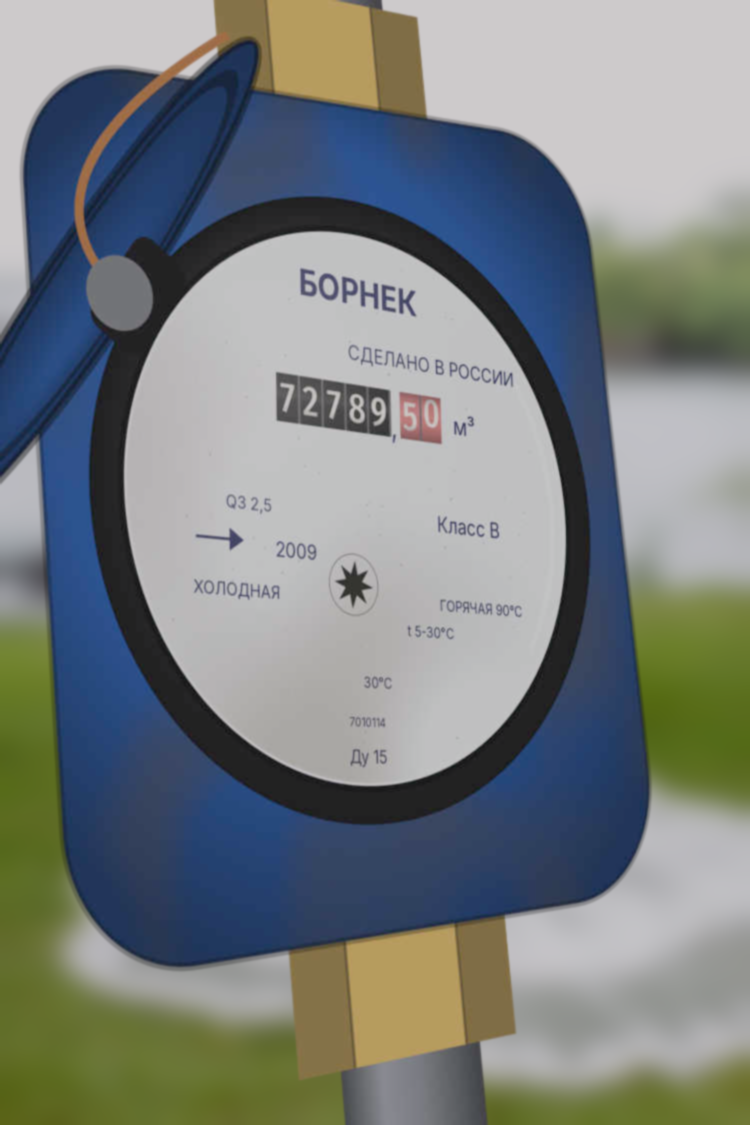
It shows {"value": 72789.50, "unit": "m³"}
